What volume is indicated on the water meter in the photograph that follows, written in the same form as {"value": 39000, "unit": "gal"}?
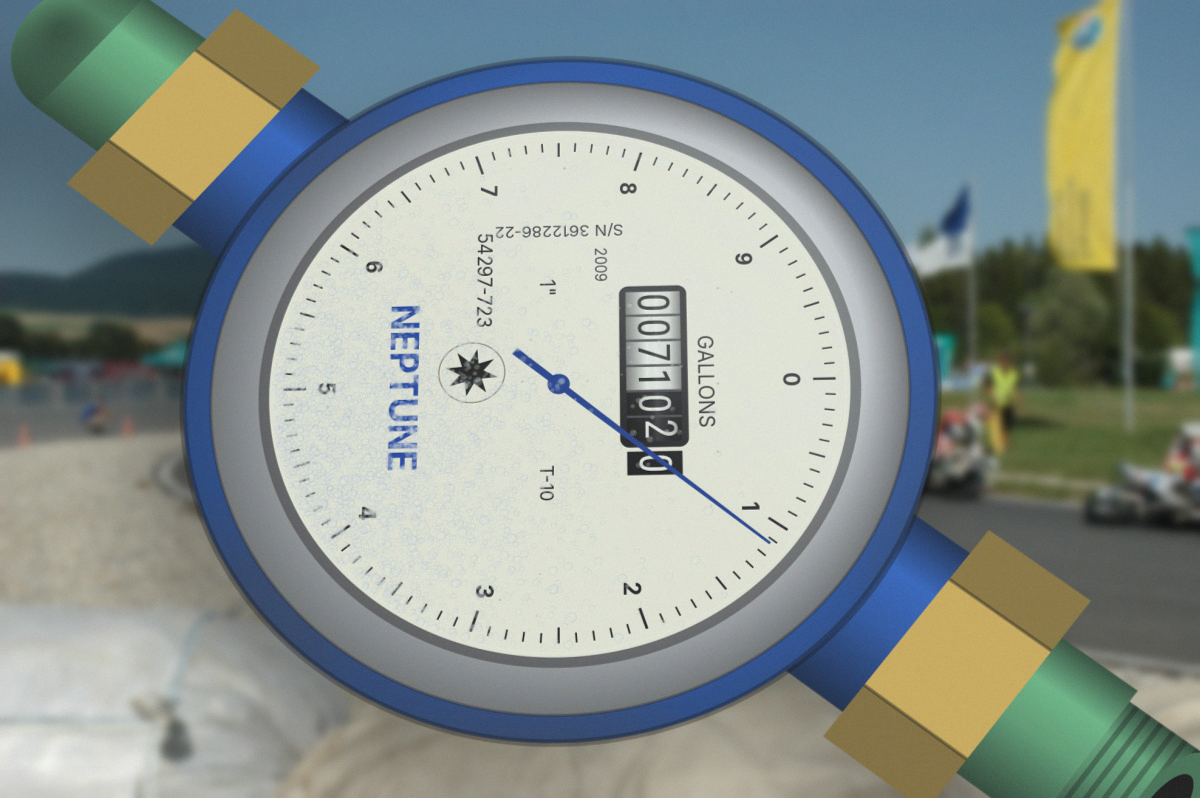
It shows {"value": 71021.1, "unit": "gal"}
